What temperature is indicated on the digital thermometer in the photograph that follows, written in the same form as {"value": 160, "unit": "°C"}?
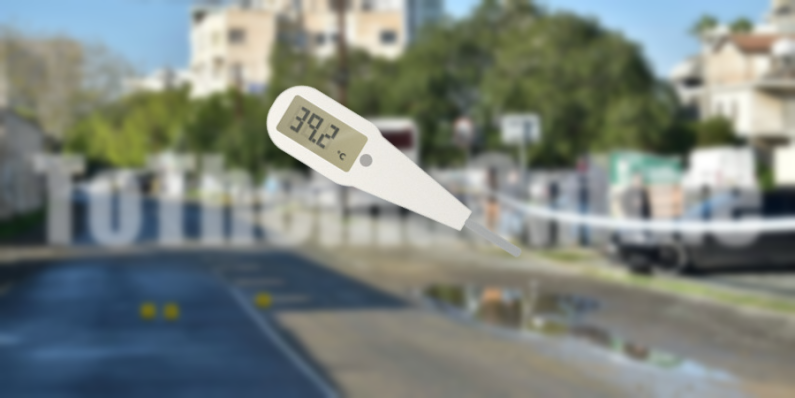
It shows {"value": 39.2, "unit": "°C"}
